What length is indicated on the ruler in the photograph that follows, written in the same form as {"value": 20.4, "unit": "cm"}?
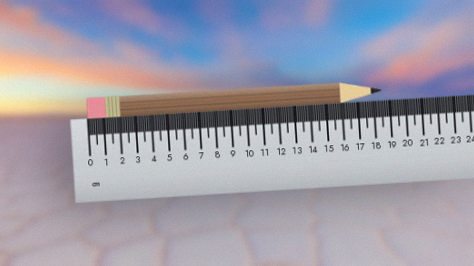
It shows {"value": 18.5, "unit": "cm"}
